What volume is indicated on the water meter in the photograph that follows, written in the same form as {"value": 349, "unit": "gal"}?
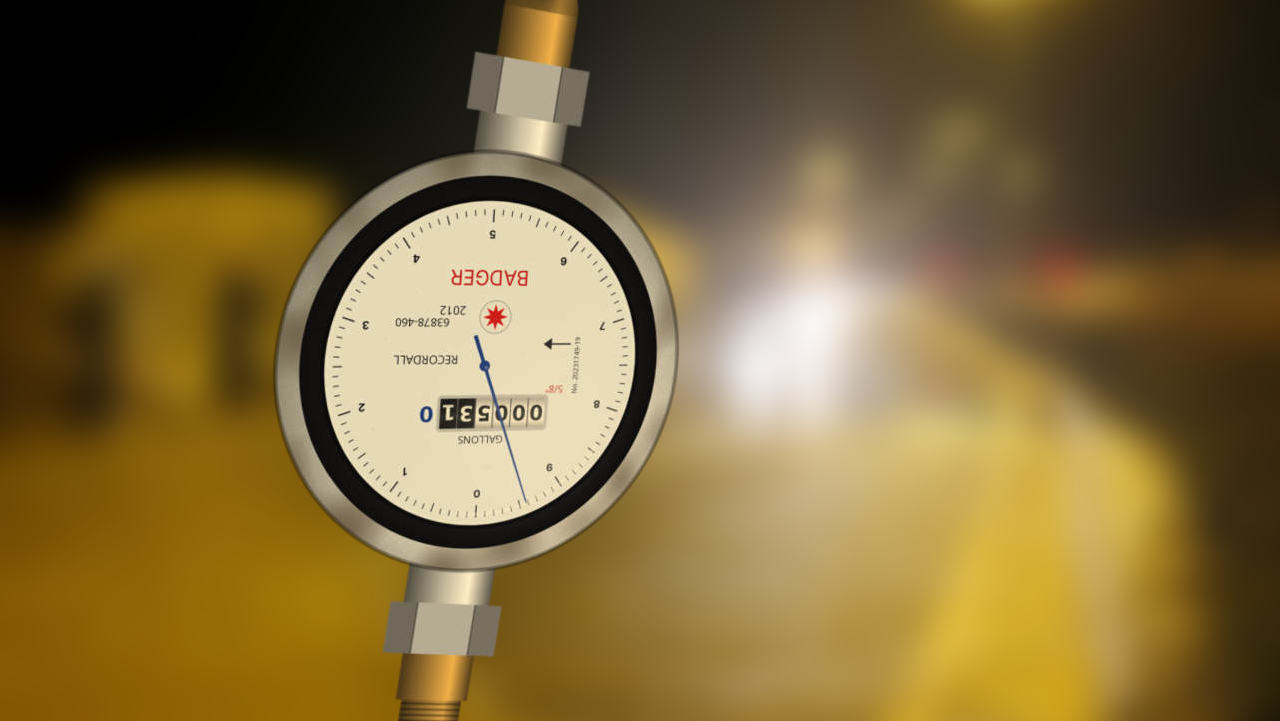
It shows {"value": 5309.4, "unit": "gal"}
